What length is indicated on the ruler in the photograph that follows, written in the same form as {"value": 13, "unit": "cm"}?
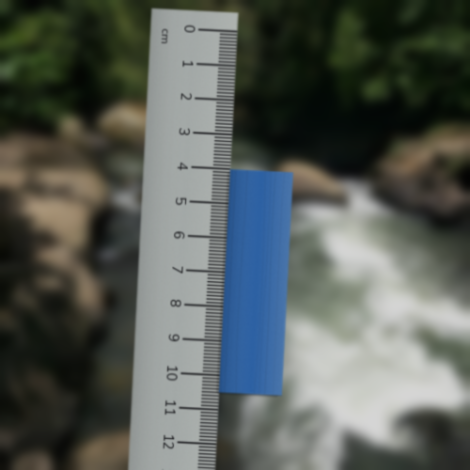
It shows {"value": 6.5, "unit": "cm"}
